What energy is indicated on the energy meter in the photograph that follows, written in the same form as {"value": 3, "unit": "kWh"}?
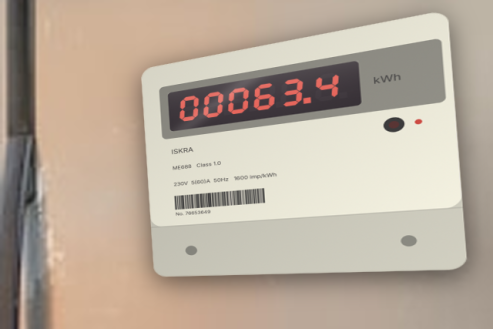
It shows {"value": 63.4, "unit": "kWh"}
